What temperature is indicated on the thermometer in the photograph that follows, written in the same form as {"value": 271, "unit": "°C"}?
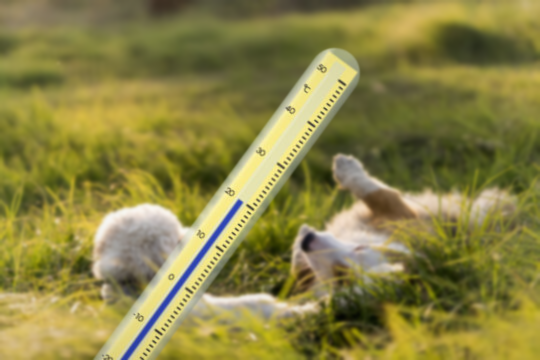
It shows {"value": 20, "unit": "°C"}
